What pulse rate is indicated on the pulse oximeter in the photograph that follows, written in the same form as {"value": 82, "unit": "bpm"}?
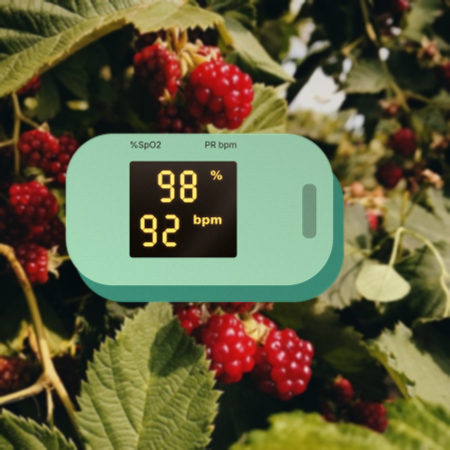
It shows {"value": 92, "unit": "bpm"}
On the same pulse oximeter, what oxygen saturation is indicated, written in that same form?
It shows {"value": 98, "unit": "%"}
